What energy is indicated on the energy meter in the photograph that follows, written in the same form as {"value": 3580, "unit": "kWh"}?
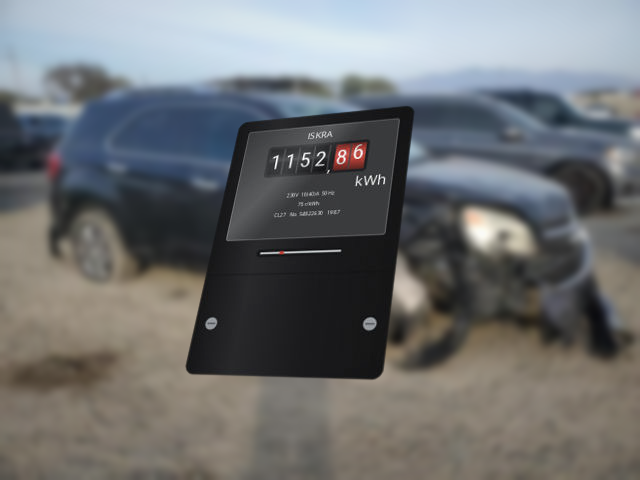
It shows {"value": 1152.86, "unit": "kWh"}
